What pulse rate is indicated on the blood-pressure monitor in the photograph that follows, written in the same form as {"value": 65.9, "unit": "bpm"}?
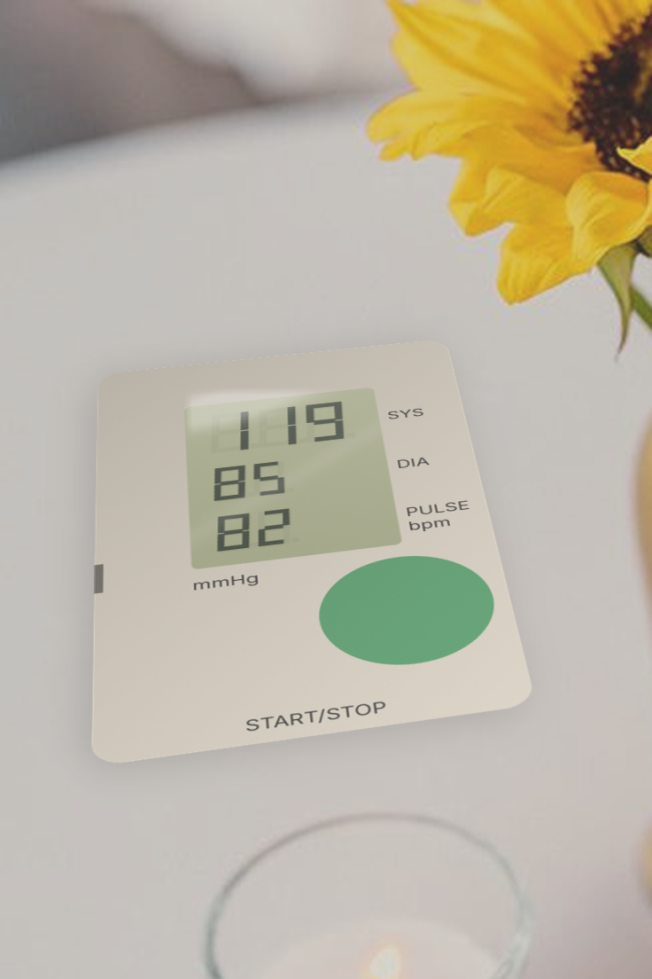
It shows {"value": 82, "unit": "bpm"}
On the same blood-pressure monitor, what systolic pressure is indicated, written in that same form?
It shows {"value": 119, "unit": "mmHg"}
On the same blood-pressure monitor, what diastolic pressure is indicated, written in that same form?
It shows {"value": 85, "unit": "mmHg"}
